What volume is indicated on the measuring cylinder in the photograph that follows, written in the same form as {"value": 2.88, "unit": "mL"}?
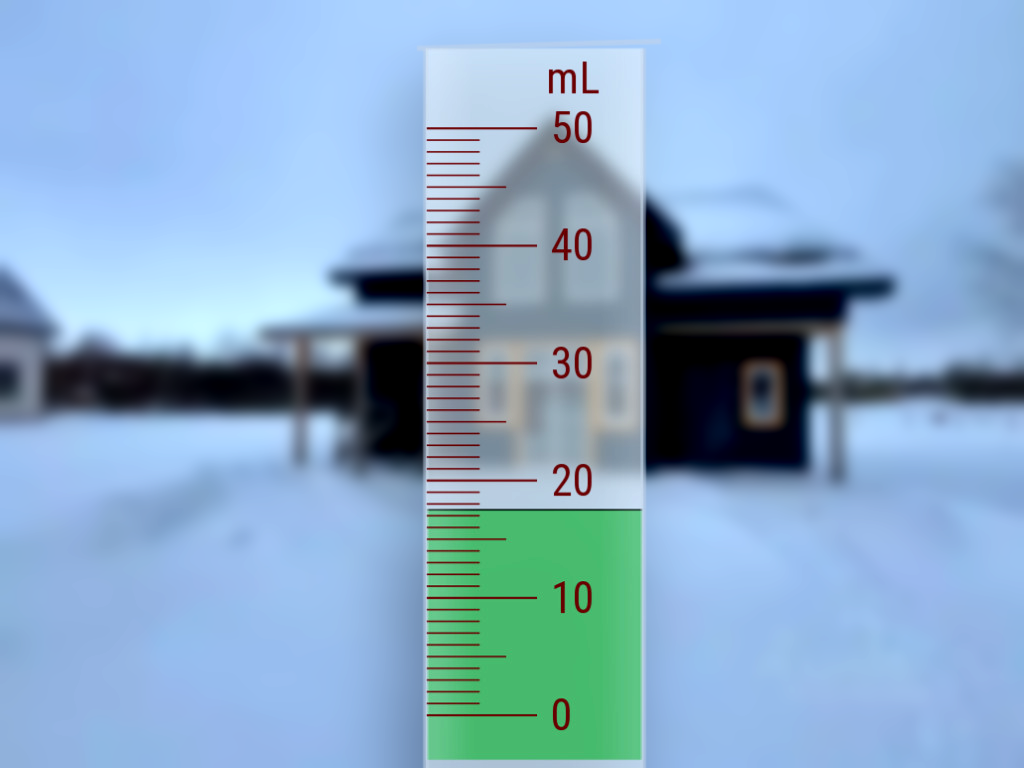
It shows {"value": 17.5, "unit": "mL"}
